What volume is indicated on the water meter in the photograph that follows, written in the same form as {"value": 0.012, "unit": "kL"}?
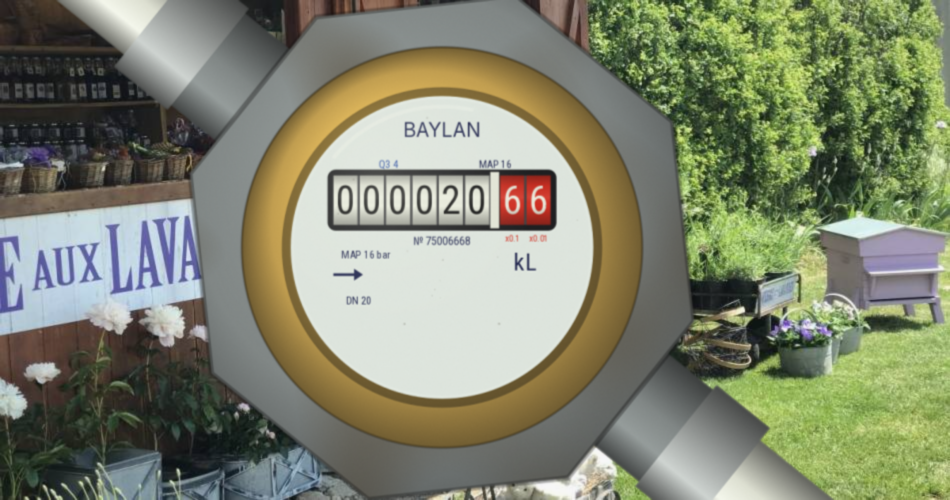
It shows {"value": 20.66, "unit": "kL"}
